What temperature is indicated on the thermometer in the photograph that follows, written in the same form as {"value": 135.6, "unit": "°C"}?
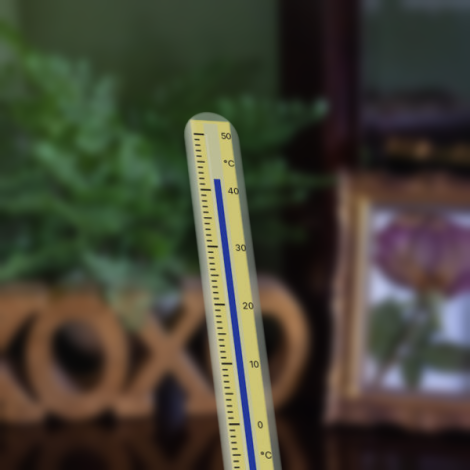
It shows {"value": 42, "unit": "°C"}
